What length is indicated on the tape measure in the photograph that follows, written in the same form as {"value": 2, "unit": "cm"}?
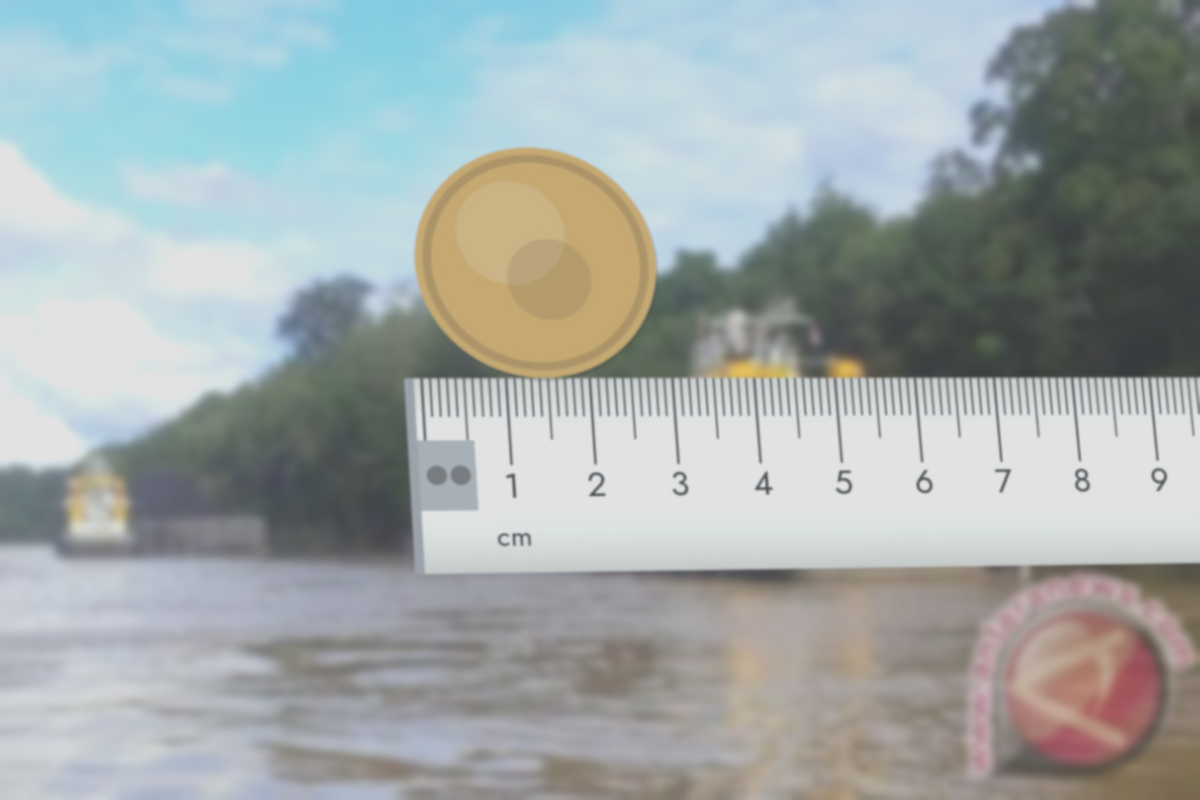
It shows {"value": 2.9, "unit": "cm"}
